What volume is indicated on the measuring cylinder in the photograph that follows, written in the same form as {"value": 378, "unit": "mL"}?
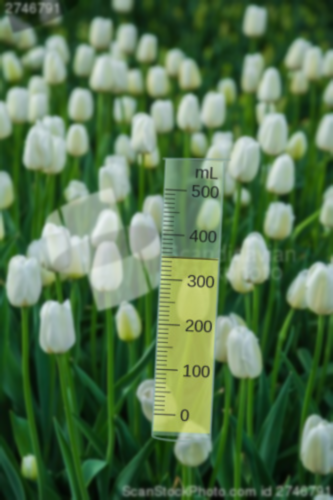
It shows {"value": 350, "unit": "mL"}
